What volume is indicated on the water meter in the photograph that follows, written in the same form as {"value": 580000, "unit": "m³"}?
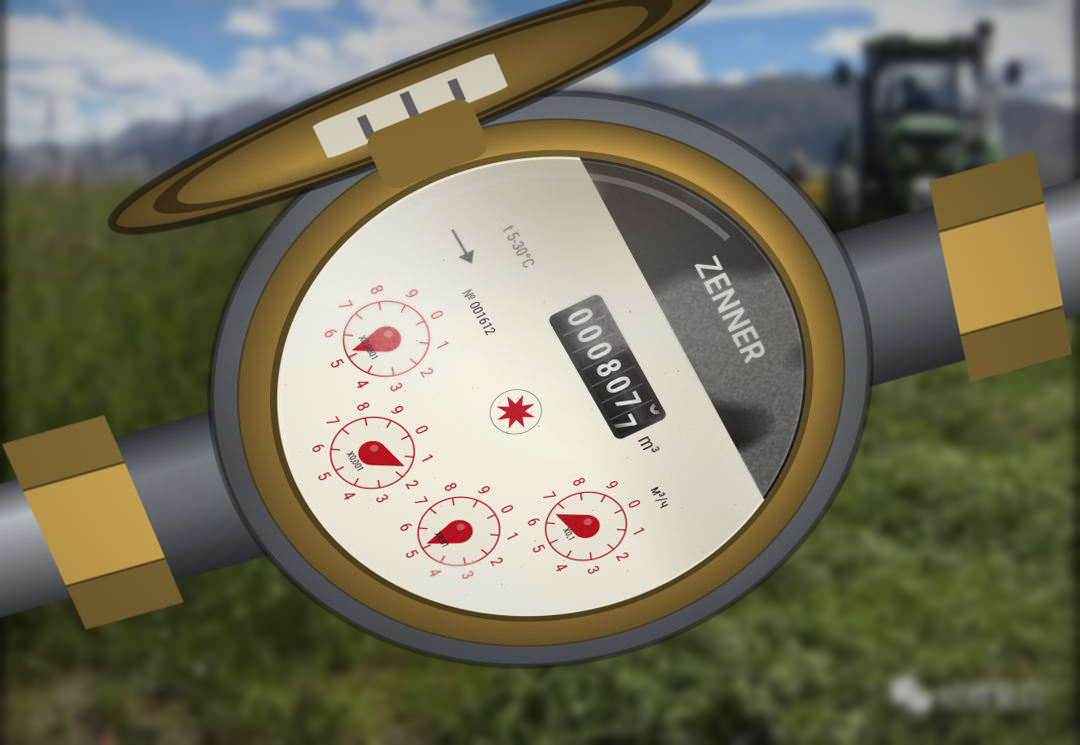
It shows {"value": 8076.6515, "unit": "m³"}
